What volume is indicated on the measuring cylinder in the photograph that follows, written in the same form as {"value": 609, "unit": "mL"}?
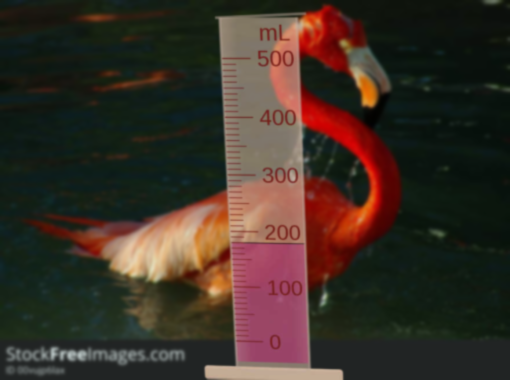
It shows {"value": 180, "unit": "mL"}
